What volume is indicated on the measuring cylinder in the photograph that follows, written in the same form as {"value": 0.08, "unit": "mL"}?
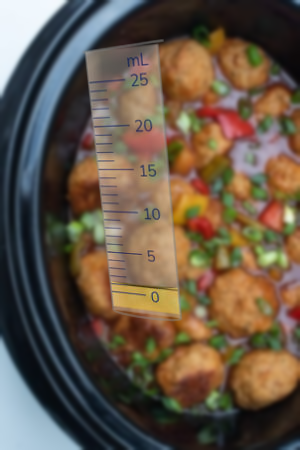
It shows {"value": 1, "unit": "mL"}
